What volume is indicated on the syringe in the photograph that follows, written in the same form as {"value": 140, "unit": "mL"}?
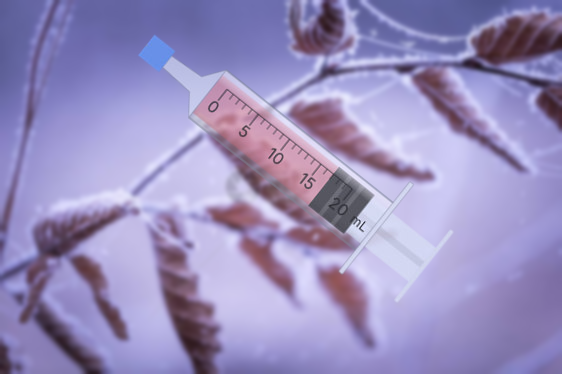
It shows {"value": 17, "unit": "mL"}
